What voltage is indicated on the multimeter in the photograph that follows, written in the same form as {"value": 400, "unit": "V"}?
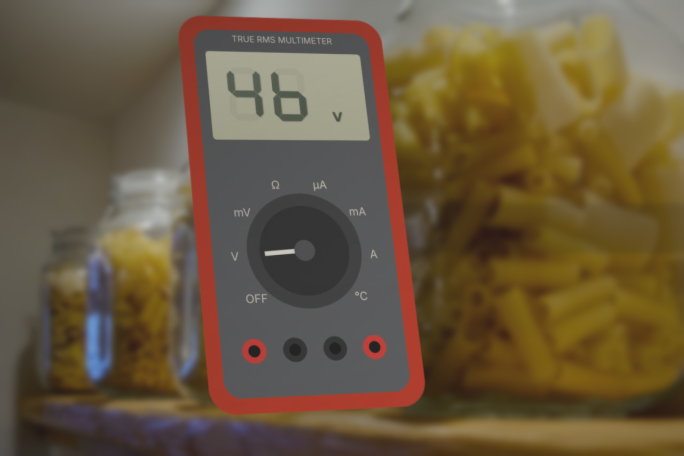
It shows {"value": 46, "unit": "V"}
